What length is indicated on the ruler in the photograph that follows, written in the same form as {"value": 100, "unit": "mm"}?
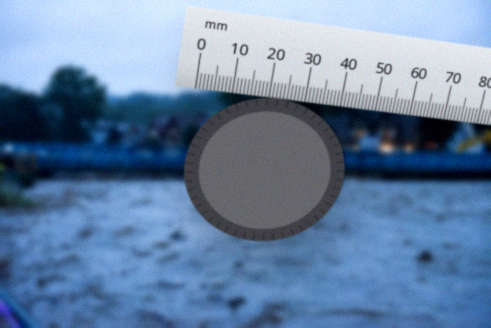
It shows {"value": 45, "unit": "mm"}
